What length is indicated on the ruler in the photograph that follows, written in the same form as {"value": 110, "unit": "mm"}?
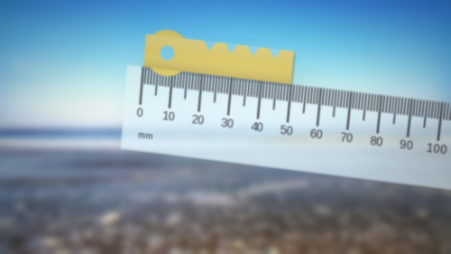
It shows {"value": 50, "unit": "mm"}
